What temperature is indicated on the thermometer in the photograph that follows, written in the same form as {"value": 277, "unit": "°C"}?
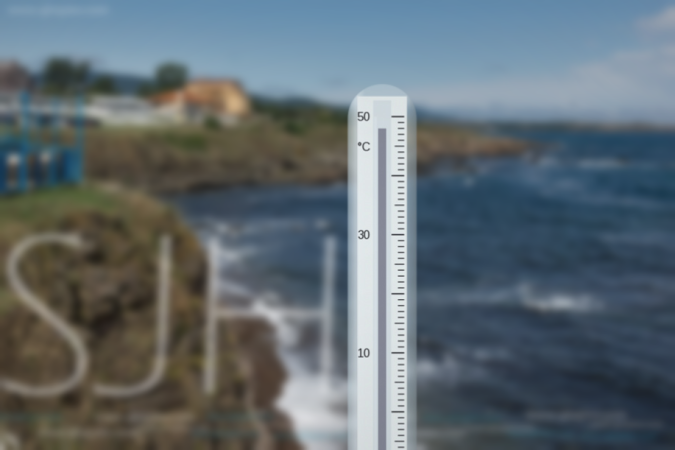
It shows {"value": 48, "unit": "°C"}
